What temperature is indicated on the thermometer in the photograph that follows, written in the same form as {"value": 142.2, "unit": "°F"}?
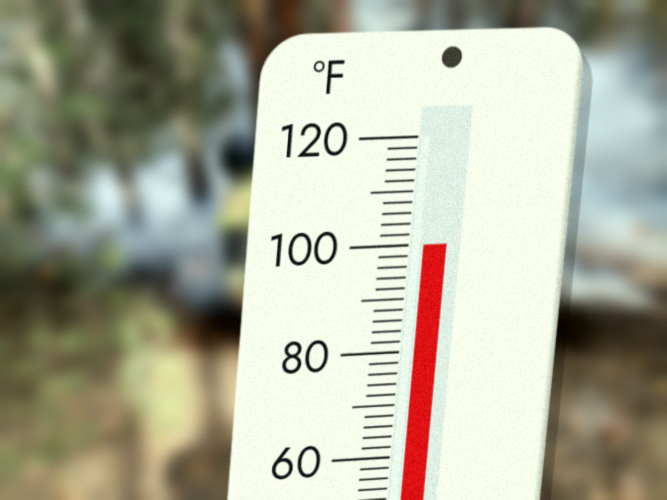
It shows {"value": 100, "unit": "°F"}
